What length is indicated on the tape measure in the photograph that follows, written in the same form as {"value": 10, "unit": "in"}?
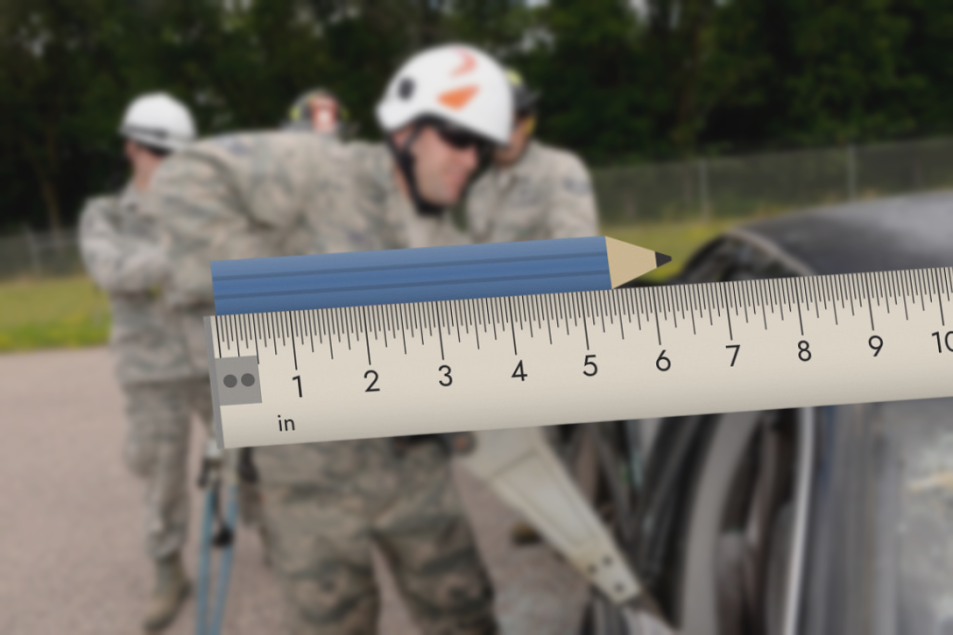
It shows {"value": 6.3125, "unit": "in"}
